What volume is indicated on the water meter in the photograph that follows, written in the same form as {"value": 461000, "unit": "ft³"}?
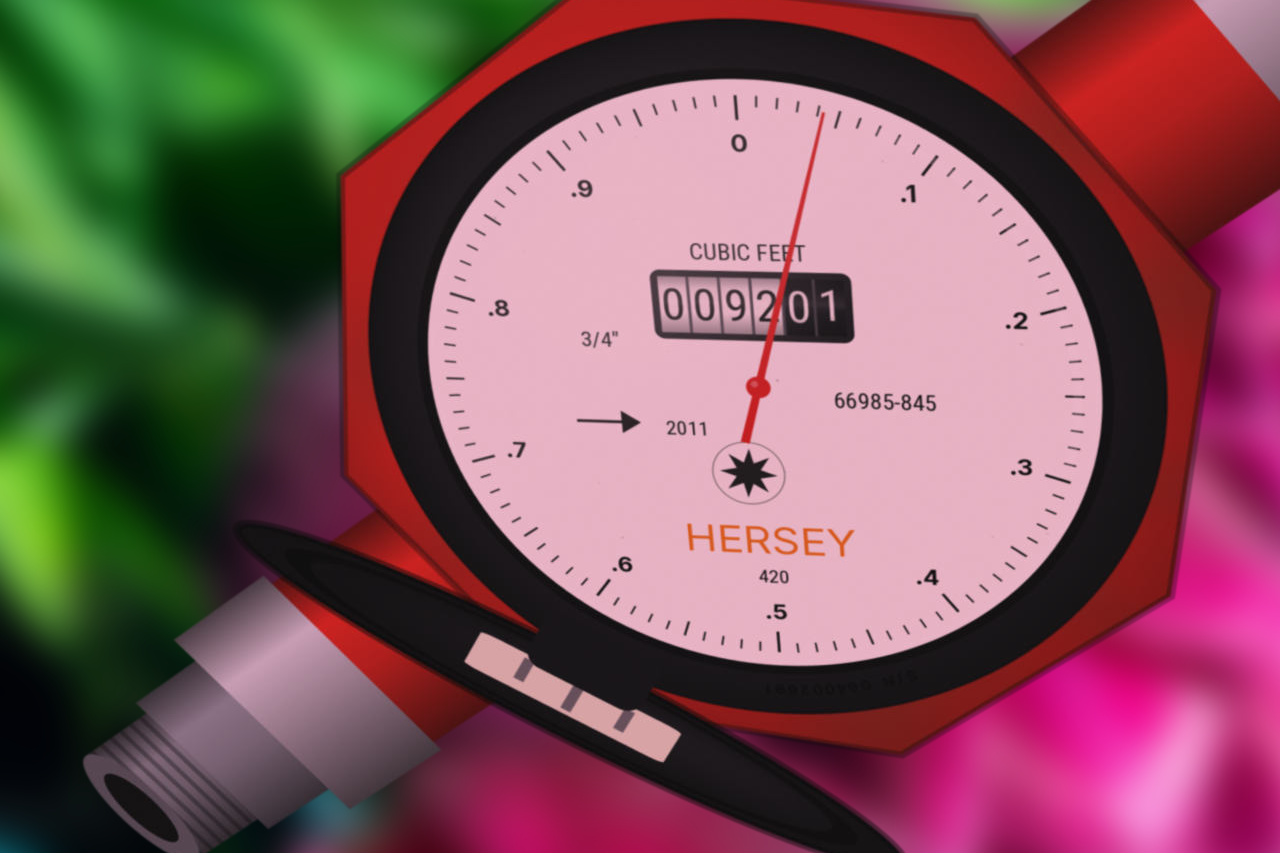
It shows {"value": 9201.04, "unit": "ft³"}
